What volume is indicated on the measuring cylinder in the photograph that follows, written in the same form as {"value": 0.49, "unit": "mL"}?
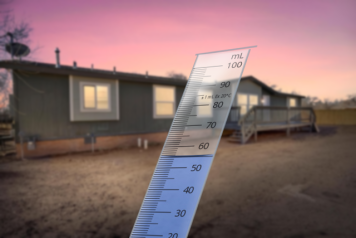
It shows {"value": 55, "unit": "mL"}
